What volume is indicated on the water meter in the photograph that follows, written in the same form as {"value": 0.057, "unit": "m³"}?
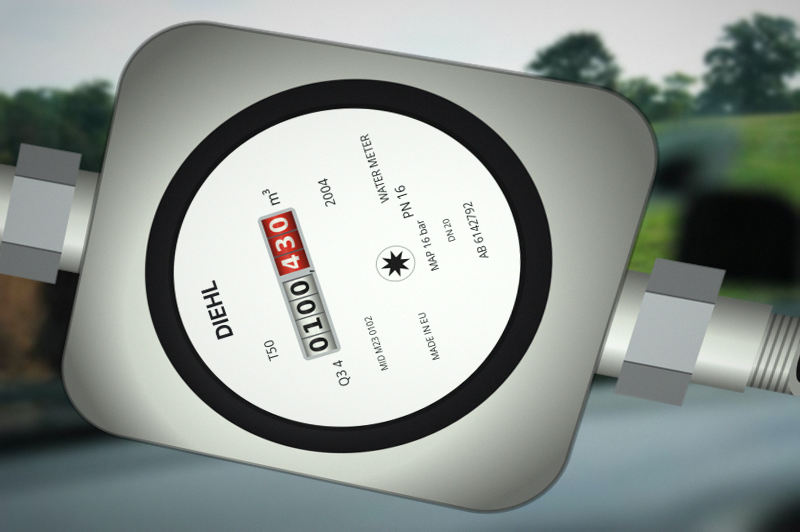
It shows {"value": 100.430, "unit": "m³"}
